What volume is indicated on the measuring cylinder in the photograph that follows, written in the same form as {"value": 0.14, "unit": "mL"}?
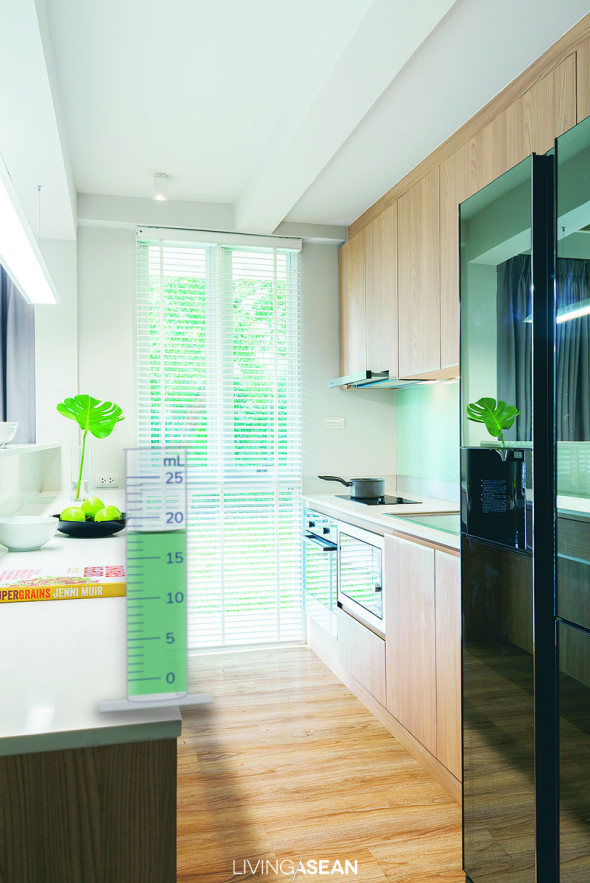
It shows {"value": 18, "unit": "mL"}
